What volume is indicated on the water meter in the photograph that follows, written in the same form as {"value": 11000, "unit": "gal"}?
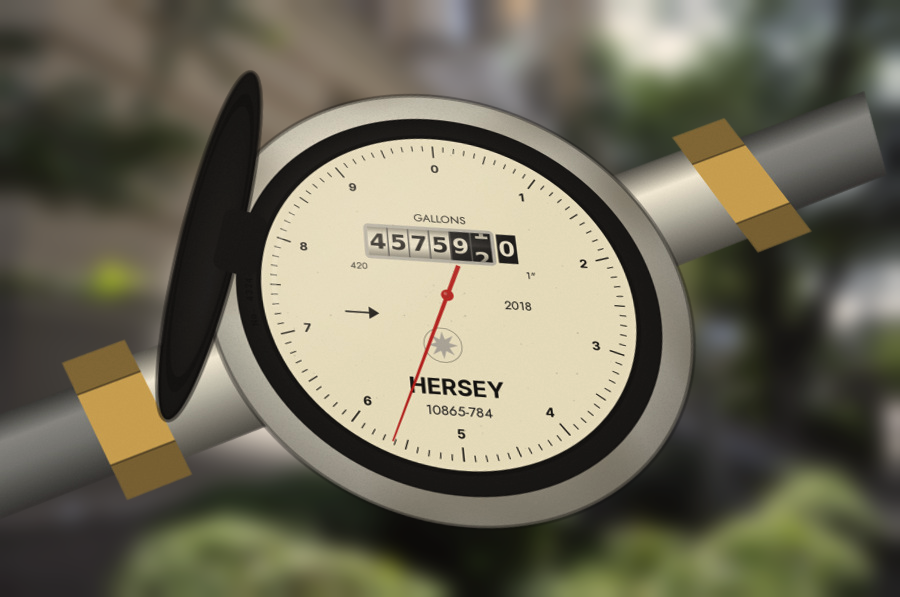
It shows {"value": 4575915.6, "unit": "gal"}
